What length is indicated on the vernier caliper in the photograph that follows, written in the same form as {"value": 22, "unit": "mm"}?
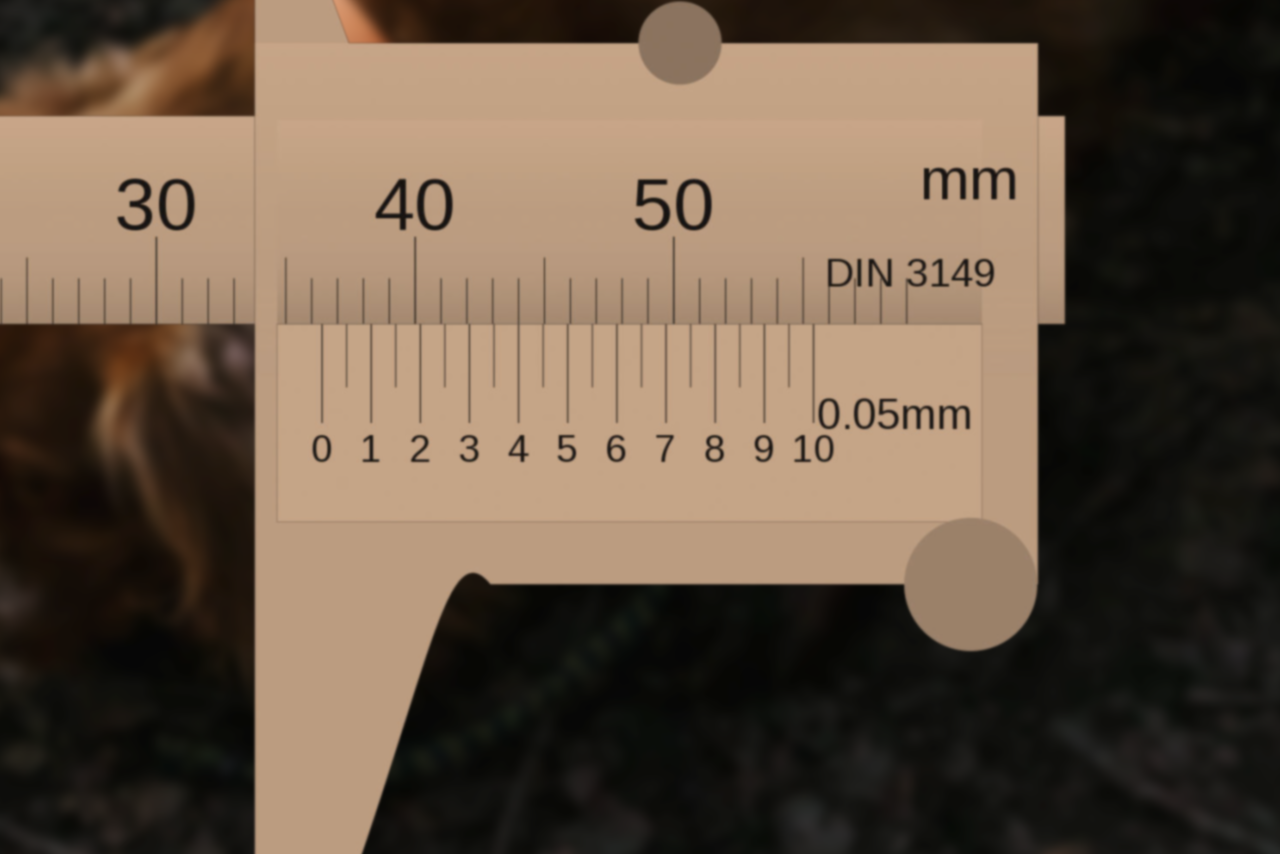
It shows {"value": 36.4, "unit": "mm"}
